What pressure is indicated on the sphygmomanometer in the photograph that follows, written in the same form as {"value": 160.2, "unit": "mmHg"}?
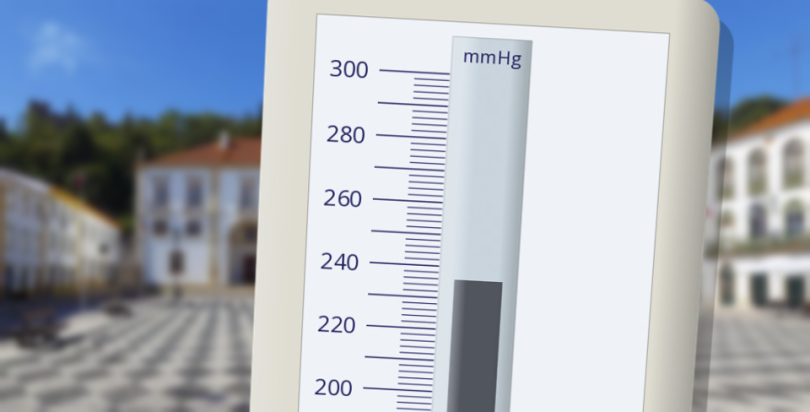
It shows {"value": 236, "unit": "mmHg"}
